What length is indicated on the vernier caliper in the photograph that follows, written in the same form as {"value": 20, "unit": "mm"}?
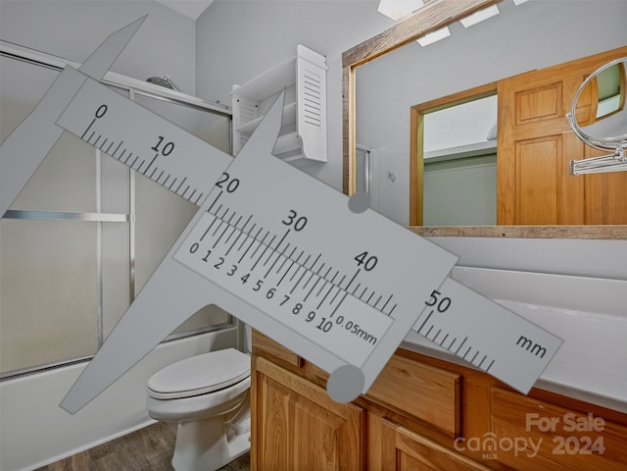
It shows {"value": 21.4, "unit": "mm"}
